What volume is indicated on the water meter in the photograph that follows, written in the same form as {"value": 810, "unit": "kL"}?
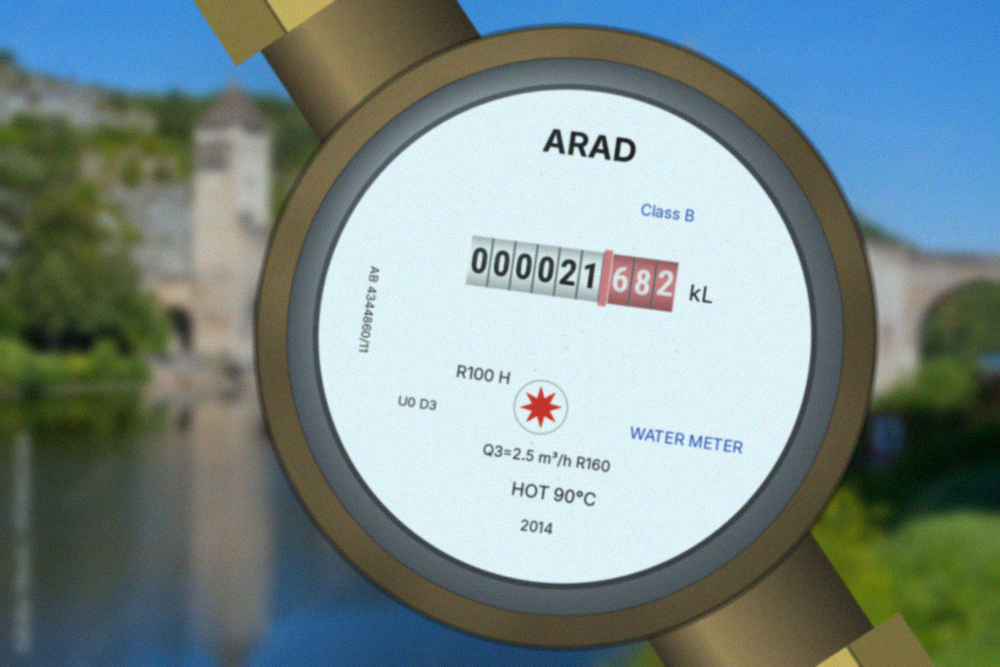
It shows {"value": 21.682, "unit": "kL"}
